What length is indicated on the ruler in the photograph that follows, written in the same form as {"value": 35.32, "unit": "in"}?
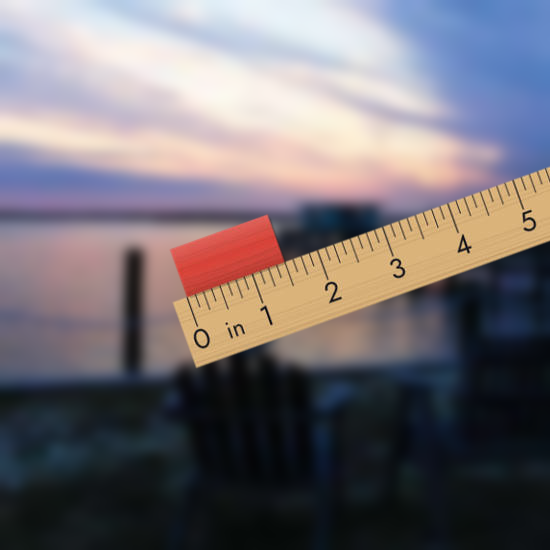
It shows {"value": 1.5, "unit": "in"}
